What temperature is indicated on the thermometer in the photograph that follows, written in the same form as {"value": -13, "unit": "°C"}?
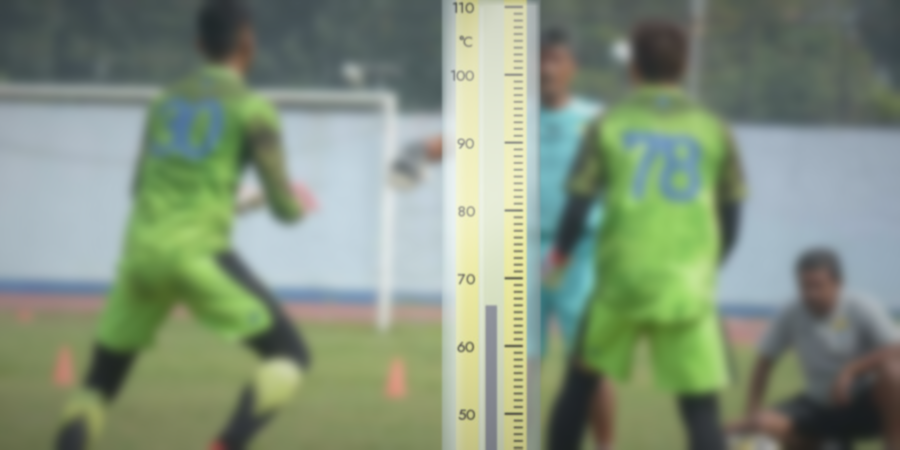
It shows {"value": 66, "unit": "°C"}
